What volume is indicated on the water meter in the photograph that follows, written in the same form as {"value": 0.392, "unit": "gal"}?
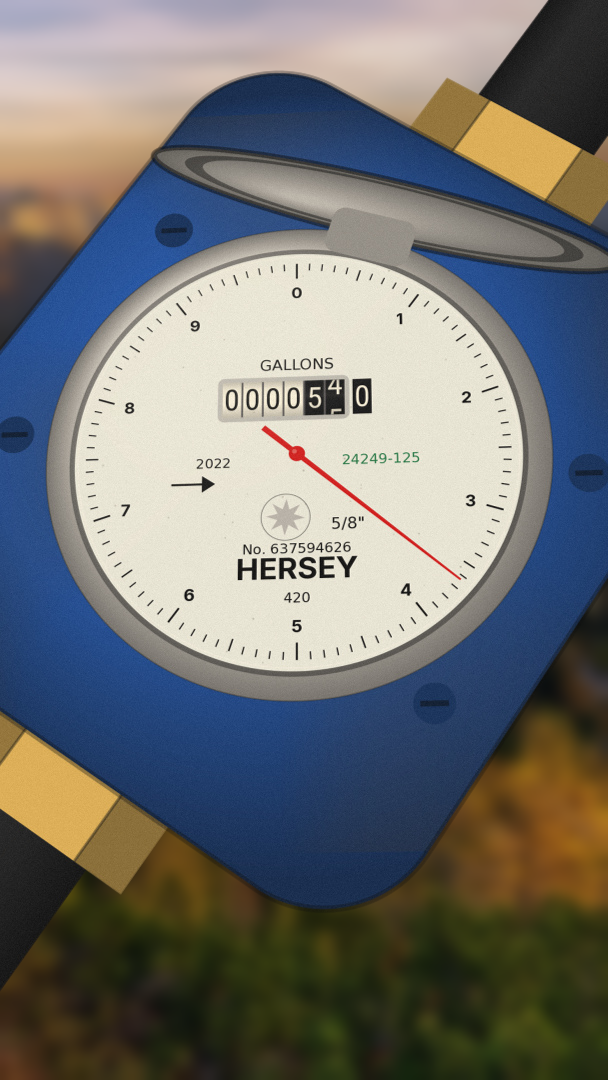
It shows {"value": 543.6, "unit": "gal"}
